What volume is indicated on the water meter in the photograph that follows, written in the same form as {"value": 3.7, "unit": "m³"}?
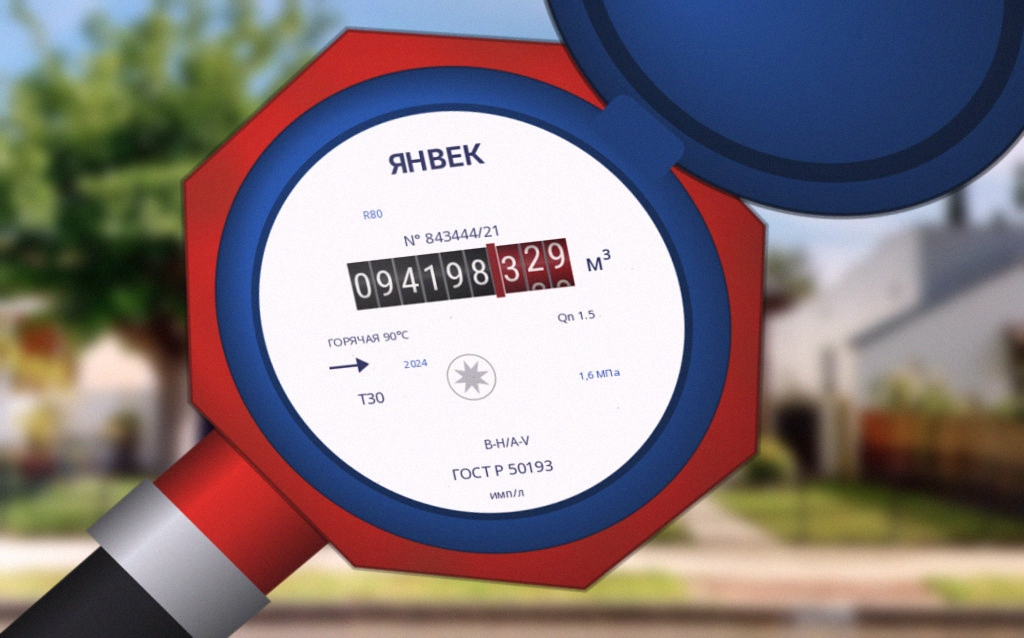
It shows {"value": 94198.329, "unit": "m³"}
